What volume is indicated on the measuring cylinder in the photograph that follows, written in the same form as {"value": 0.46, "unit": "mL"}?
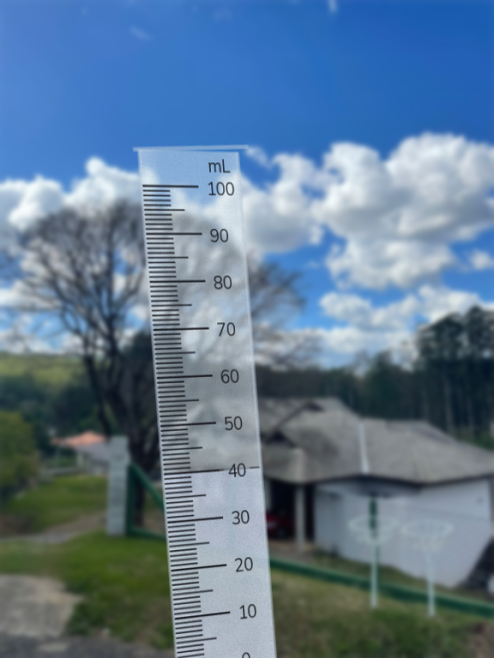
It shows {"value": 40, "unit": "mL"}
